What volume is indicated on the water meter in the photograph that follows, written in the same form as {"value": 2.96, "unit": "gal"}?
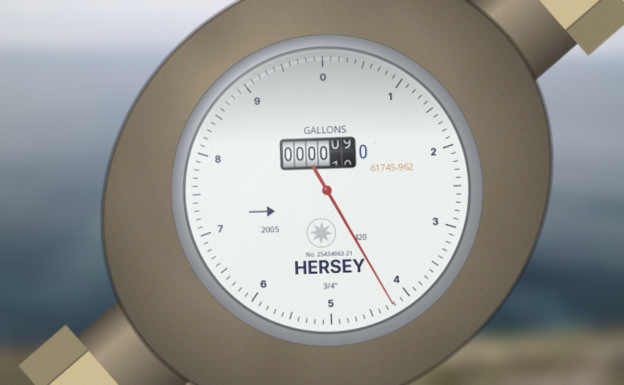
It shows {"value": 94.2, "unit": "gal"}
